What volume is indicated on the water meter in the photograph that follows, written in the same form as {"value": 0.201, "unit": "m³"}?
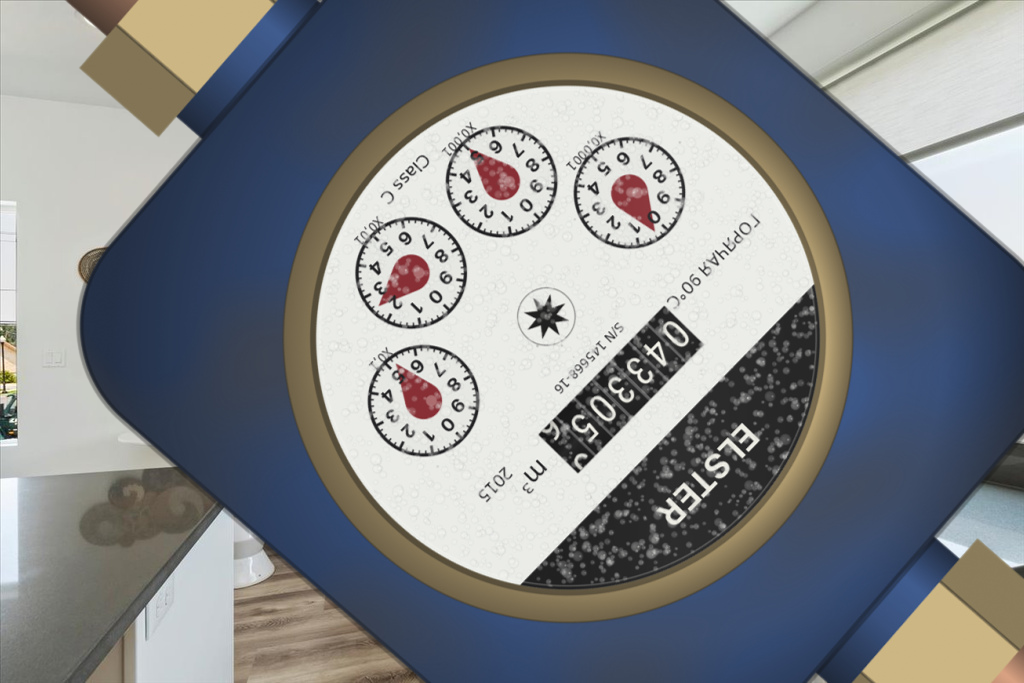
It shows {"value": 433055.5250, "unit": "m³"}
